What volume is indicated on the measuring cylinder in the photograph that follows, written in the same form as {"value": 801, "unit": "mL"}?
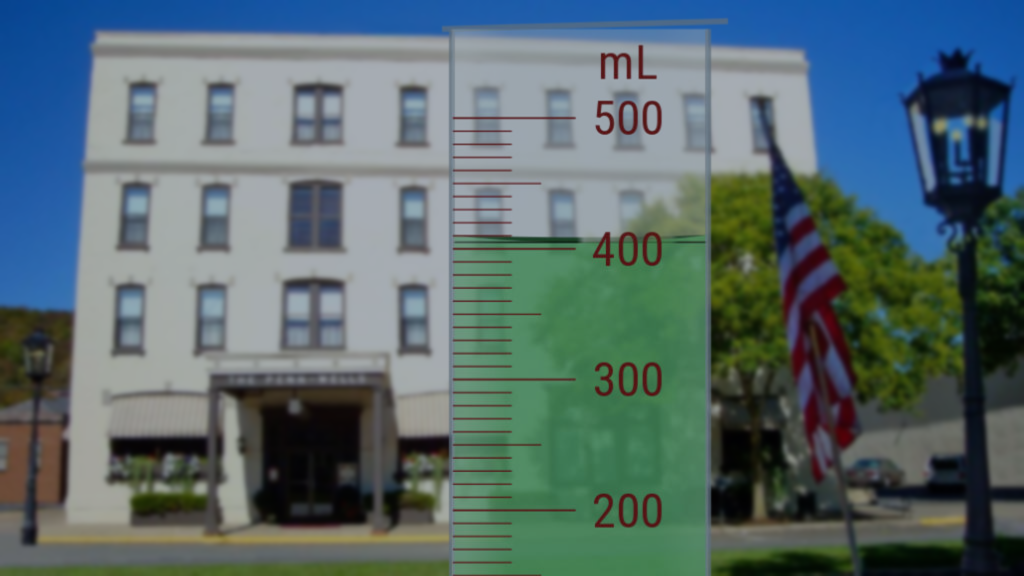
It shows {"value": 405, "unit": "mL"}
